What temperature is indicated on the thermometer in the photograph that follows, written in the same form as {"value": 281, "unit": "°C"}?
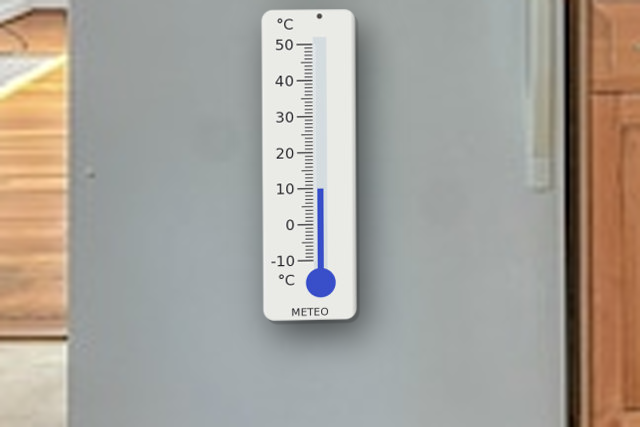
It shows {"value": 10, "unit": "°C"}
